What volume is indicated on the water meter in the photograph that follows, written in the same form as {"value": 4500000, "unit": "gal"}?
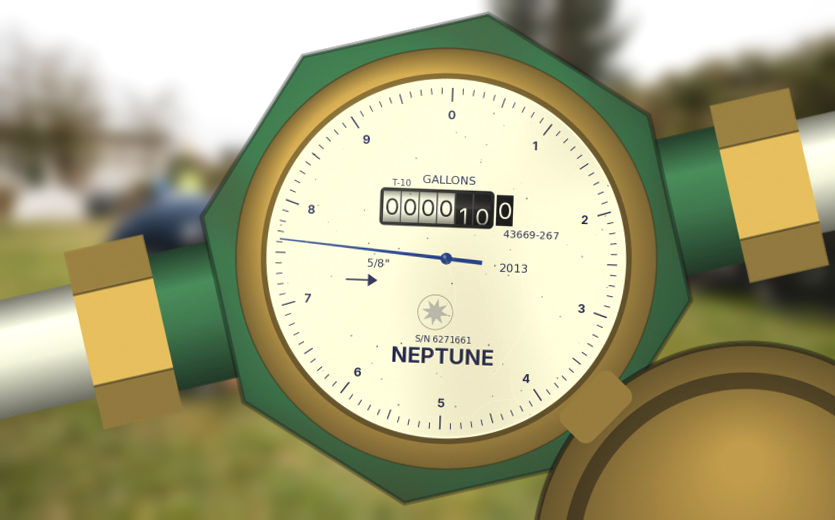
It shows {"value": 97.6, "unit": "gal"}
